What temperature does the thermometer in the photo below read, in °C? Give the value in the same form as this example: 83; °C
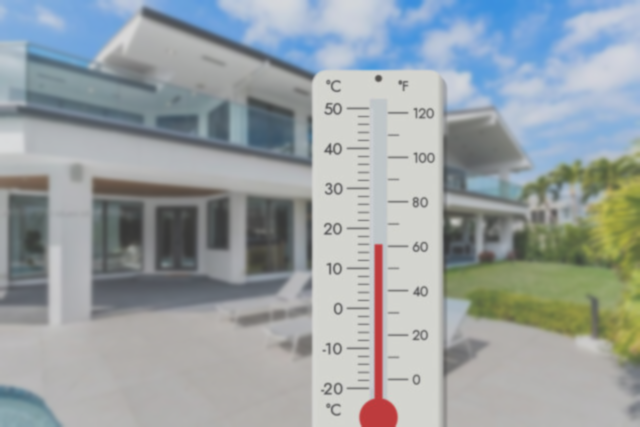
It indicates 16; °C
